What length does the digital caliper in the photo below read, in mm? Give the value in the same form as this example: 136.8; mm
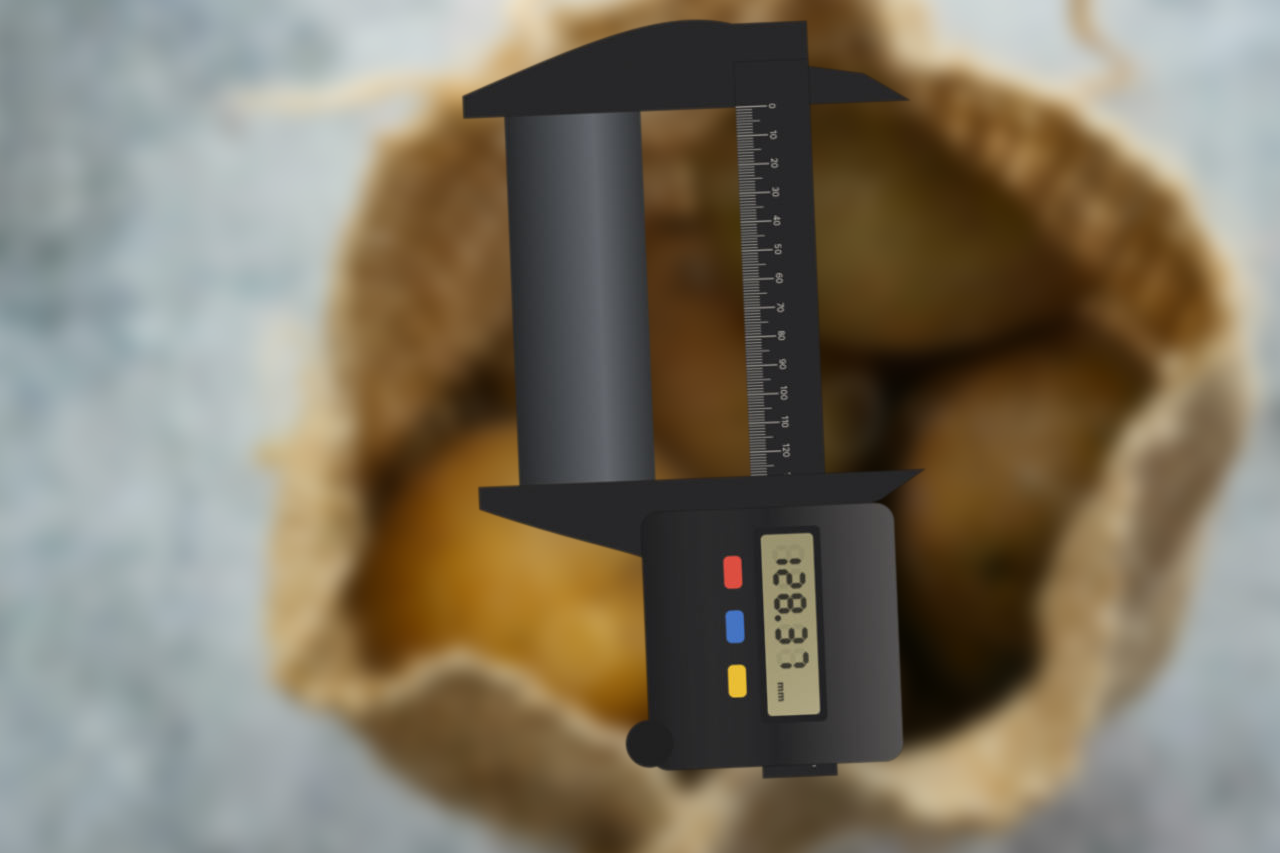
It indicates 128.37; mm
